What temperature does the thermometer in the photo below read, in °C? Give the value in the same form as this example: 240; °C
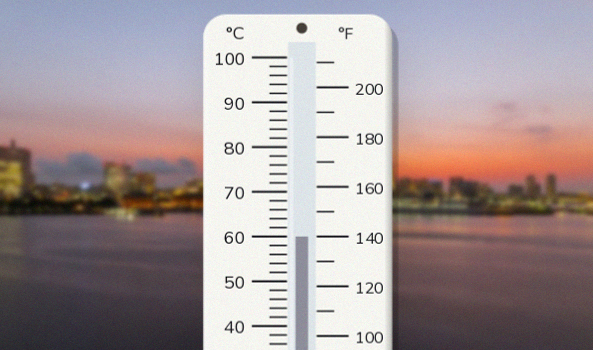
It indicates 60; °C
